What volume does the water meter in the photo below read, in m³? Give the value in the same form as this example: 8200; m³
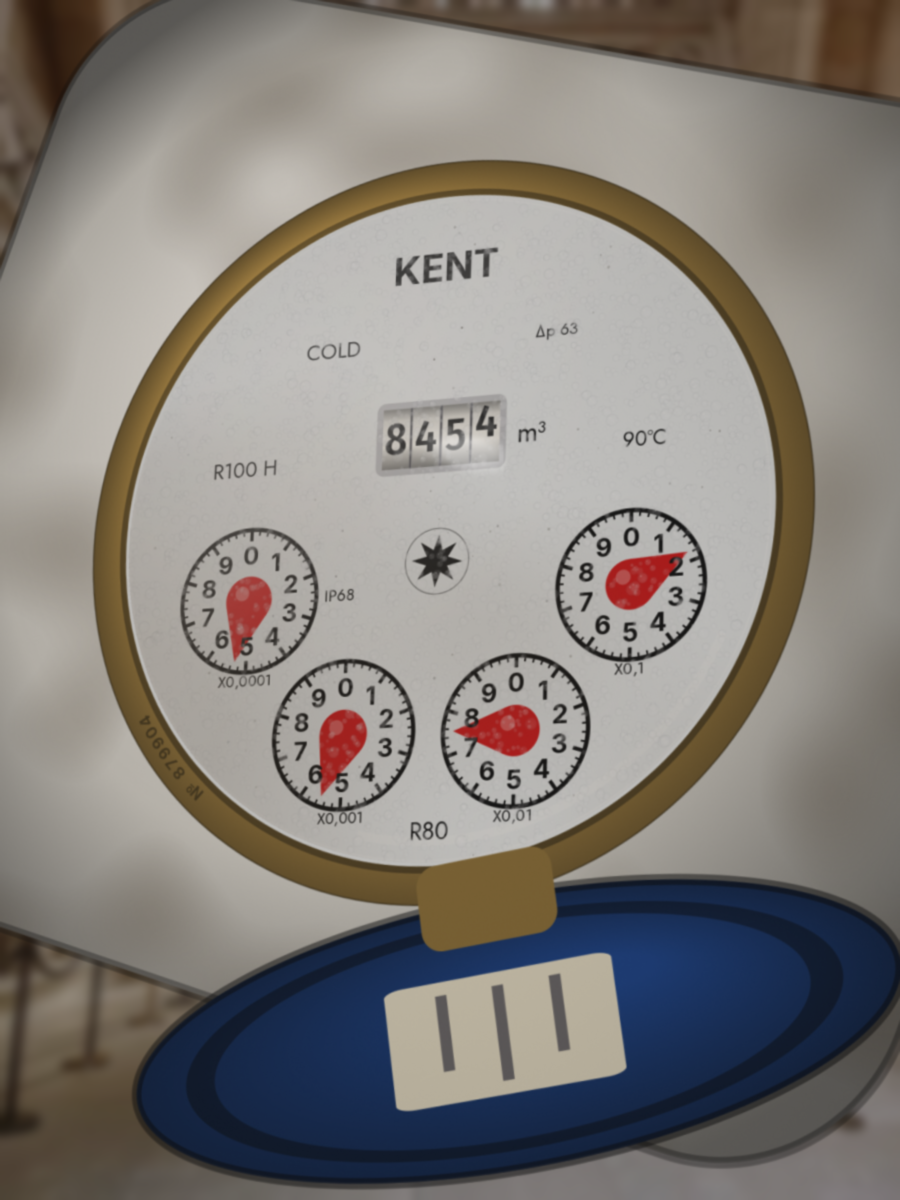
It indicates 8454.1755; m³
